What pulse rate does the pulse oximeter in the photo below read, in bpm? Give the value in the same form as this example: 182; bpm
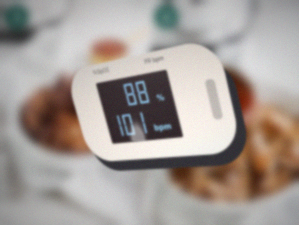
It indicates 101; bpm
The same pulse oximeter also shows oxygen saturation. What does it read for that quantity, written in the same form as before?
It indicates 88; %
